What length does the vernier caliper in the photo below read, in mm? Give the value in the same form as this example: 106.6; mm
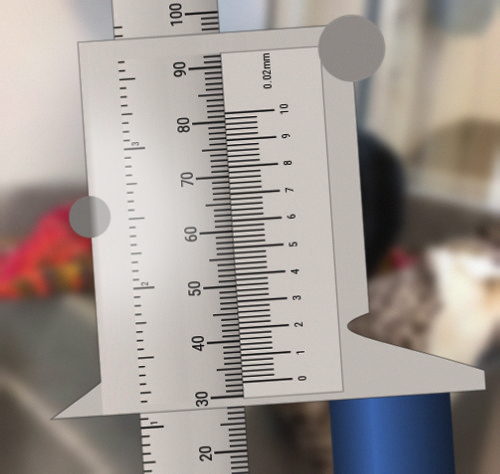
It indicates 32.5; mm
